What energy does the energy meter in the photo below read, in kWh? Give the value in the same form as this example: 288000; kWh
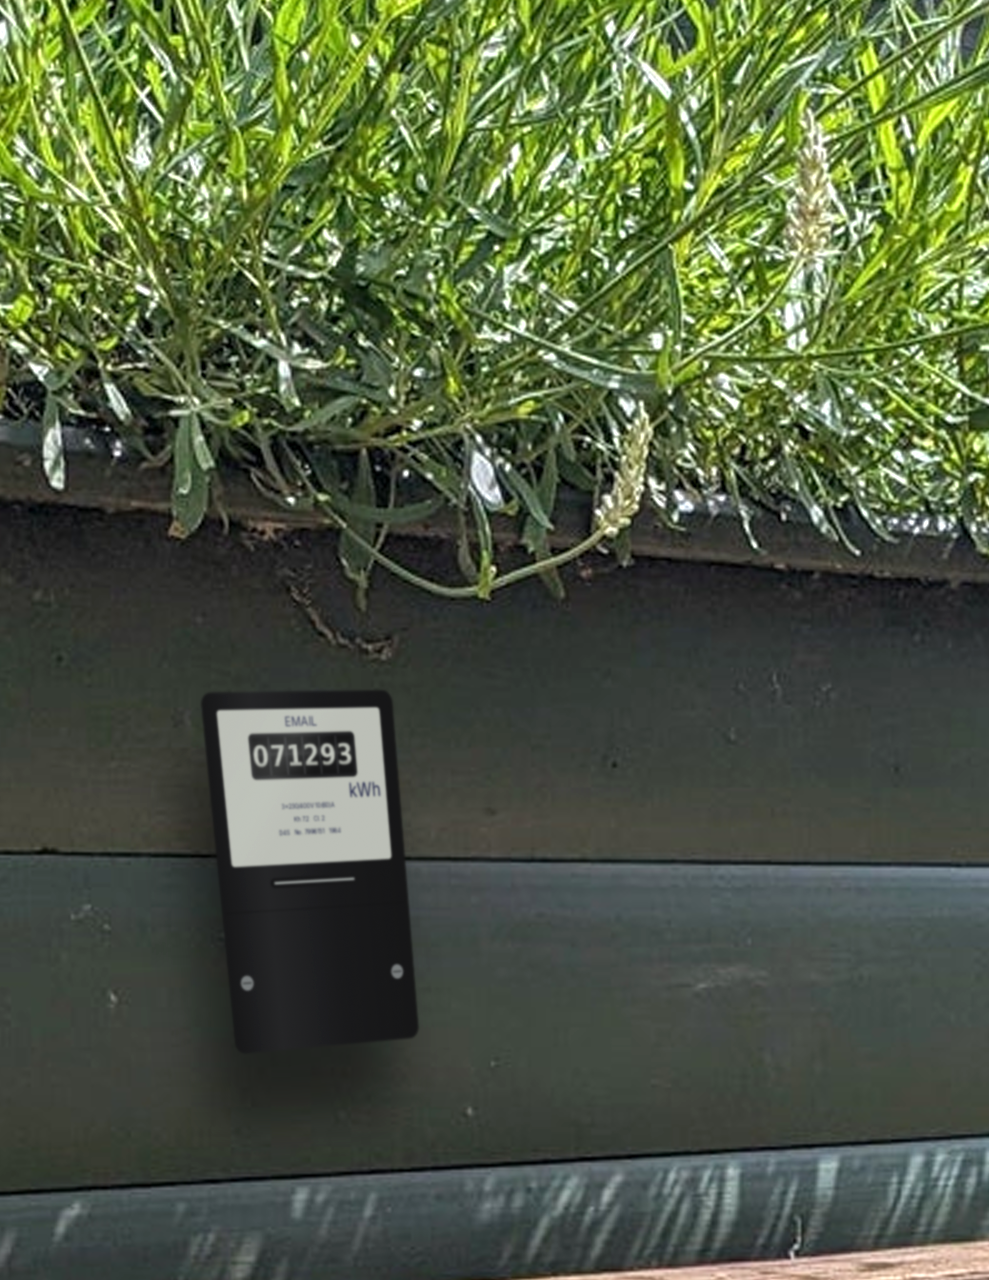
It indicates 71293; kWh
